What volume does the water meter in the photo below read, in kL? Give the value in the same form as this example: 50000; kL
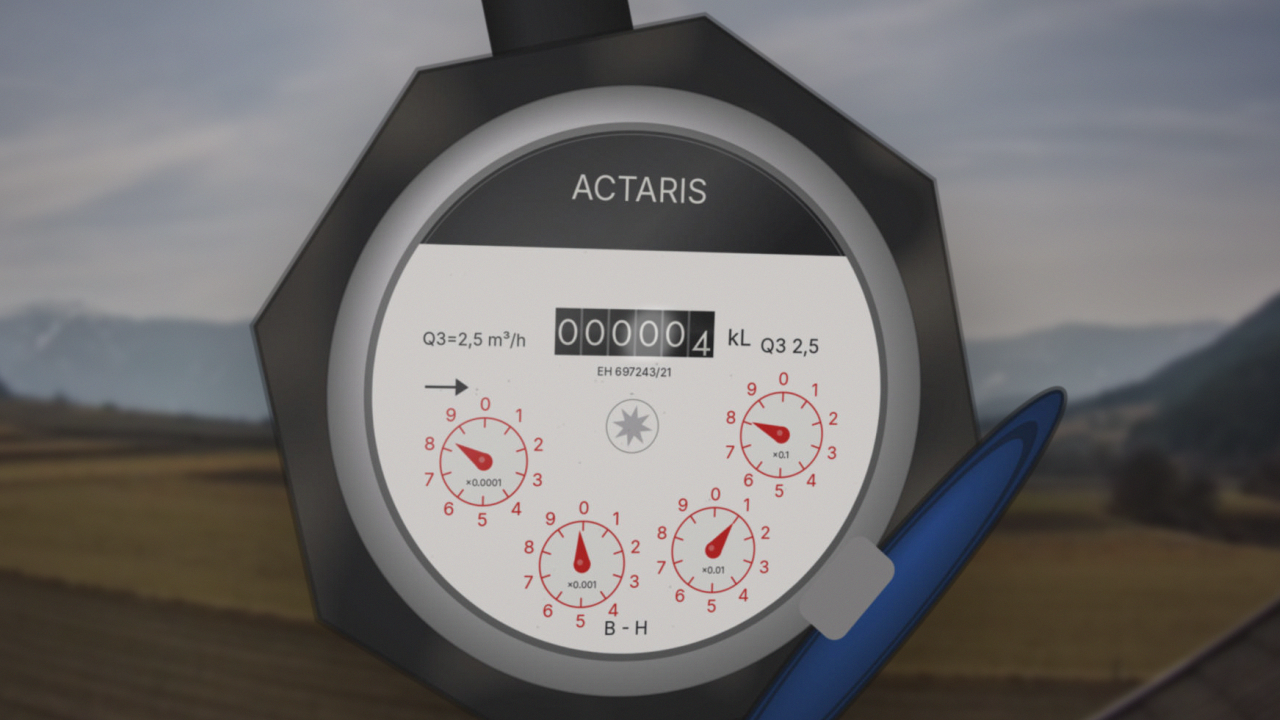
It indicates 3.8098; kL
